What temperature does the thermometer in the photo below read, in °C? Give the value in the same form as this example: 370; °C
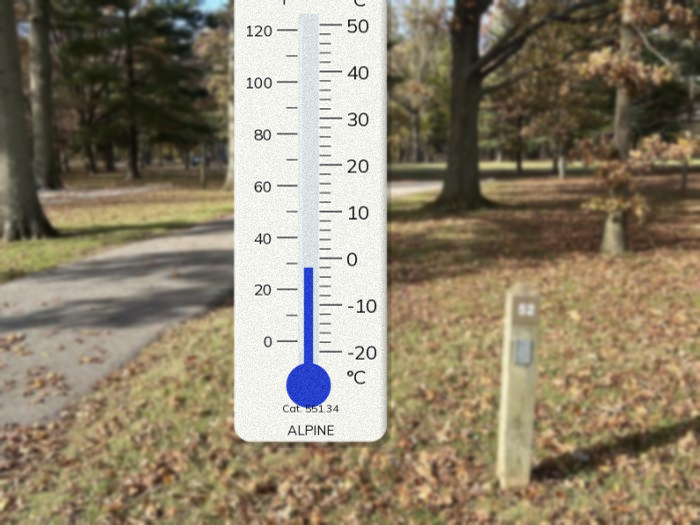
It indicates -2; °C
